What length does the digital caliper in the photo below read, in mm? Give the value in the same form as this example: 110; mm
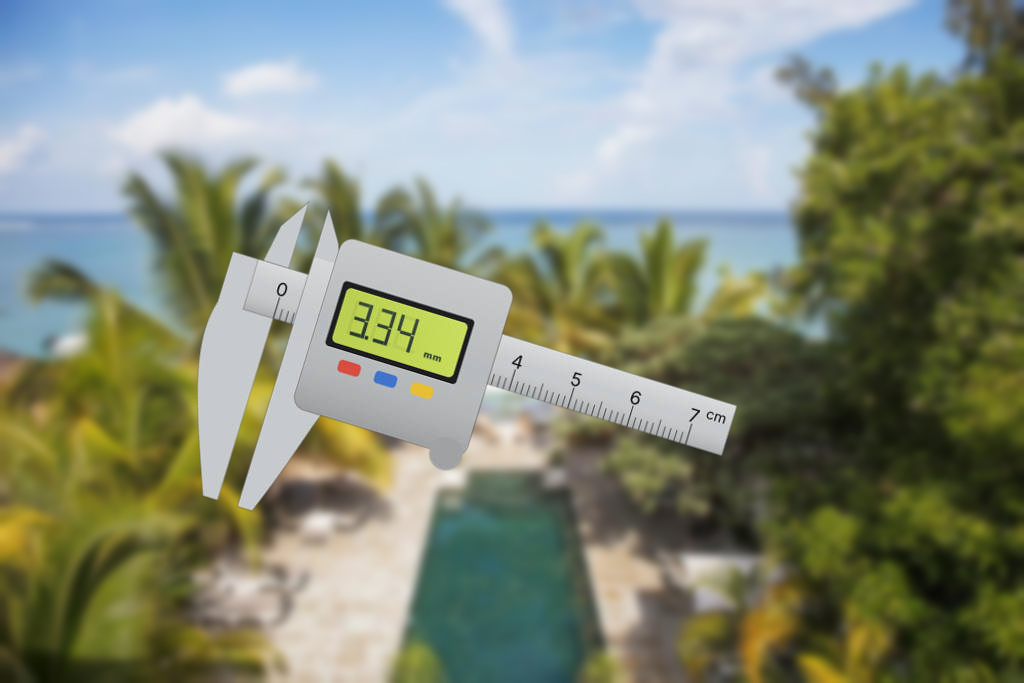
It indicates 3.34; mm
